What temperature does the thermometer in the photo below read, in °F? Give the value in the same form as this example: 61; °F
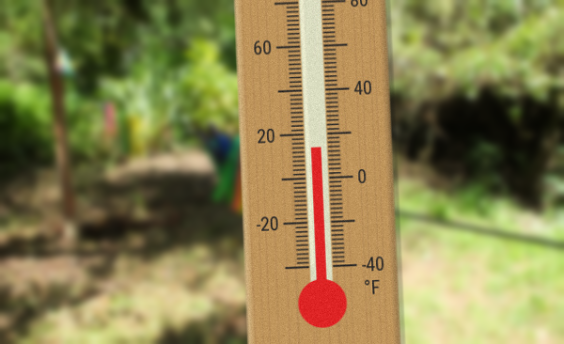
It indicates 14; °F
